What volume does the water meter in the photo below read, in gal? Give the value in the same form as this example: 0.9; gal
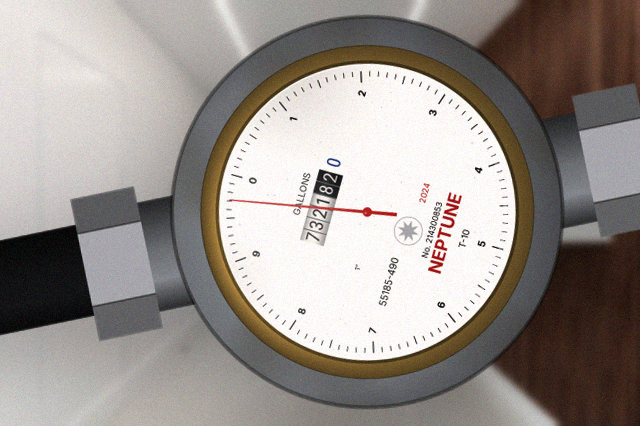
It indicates 7321819.7; gal
